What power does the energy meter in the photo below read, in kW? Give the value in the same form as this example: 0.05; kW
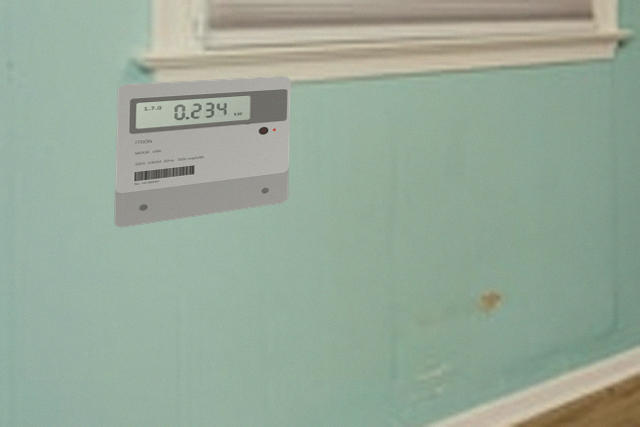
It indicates 0.234; kW
